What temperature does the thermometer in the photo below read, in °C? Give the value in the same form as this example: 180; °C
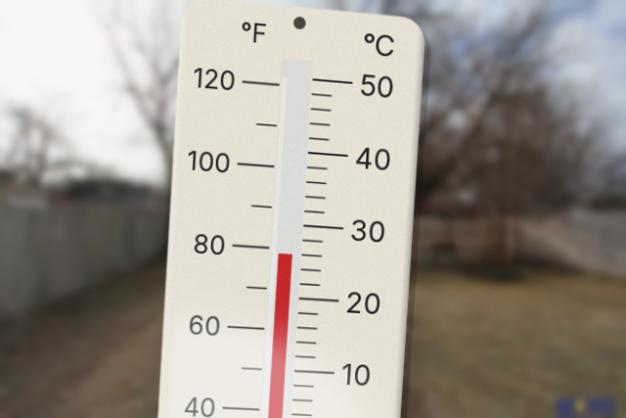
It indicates 26; °C
